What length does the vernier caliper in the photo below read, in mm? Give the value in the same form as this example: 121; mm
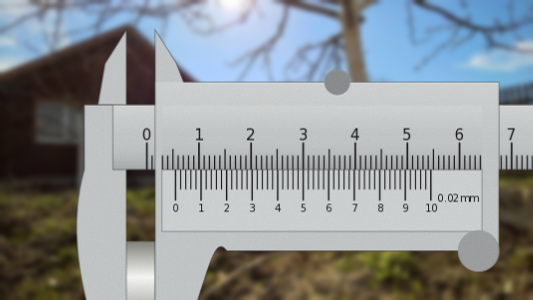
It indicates 5.5; mm
